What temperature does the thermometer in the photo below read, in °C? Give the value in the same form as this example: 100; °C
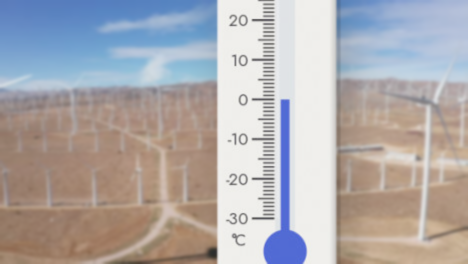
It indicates 0; °C
